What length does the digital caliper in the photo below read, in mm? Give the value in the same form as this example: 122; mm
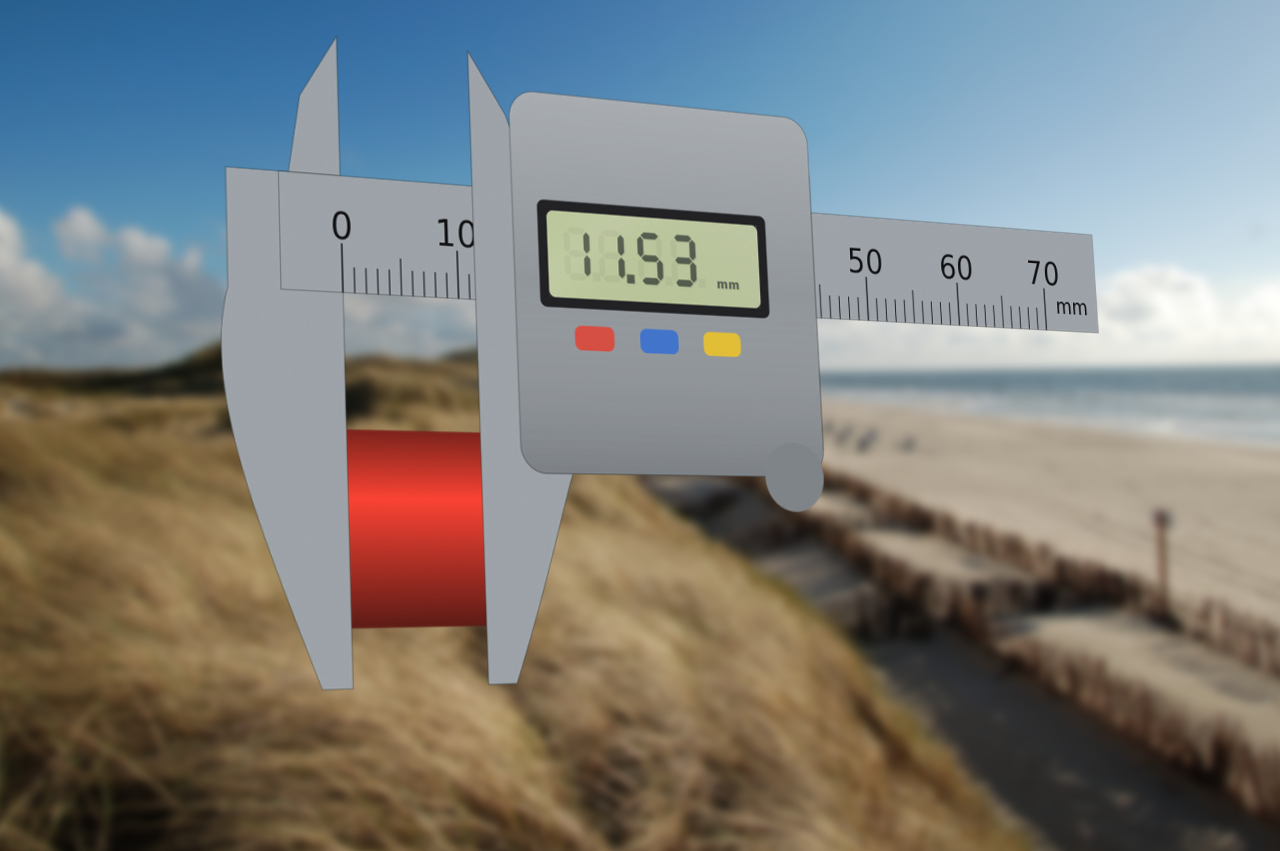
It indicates 11.53; mm
